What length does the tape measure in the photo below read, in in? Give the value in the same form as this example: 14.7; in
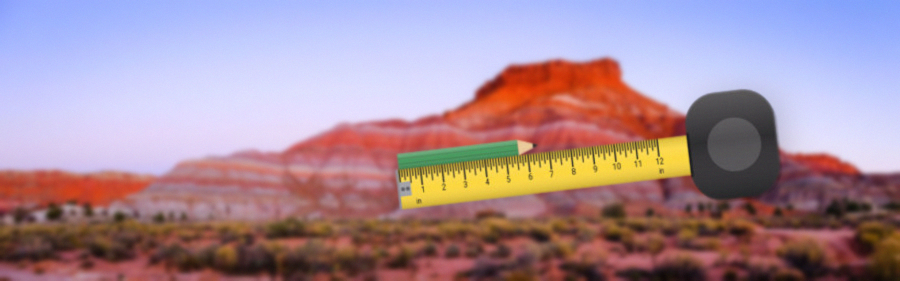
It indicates 6.5; in
